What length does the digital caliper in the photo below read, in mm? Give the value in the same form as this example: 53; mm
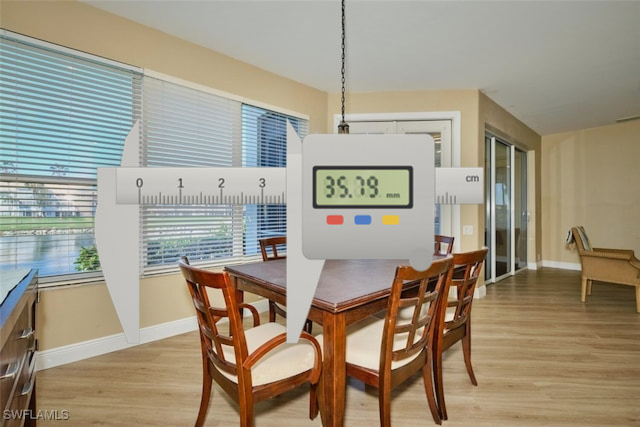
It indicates 35.79; mm
